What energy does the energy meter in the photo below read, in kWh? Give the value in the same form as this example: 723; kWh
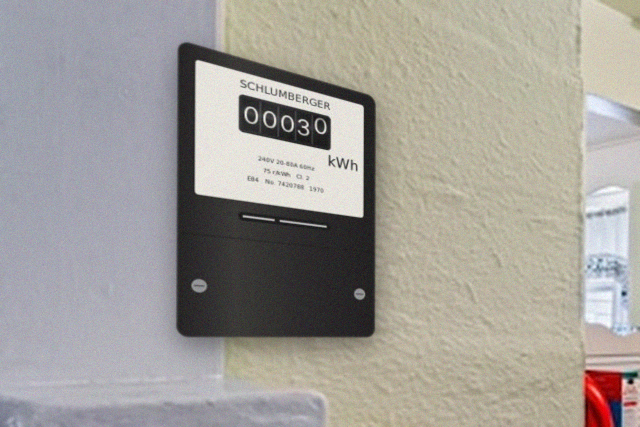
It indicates 30; kWh
